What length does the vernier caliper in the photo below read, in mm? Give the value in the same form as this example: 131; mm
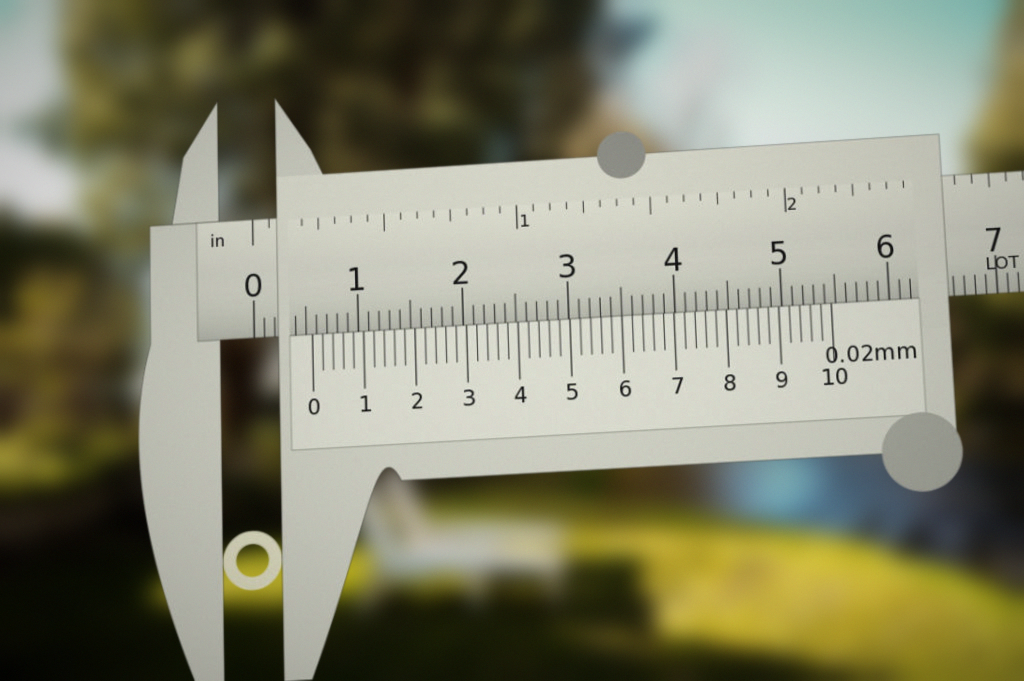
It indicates 5.6; mm
